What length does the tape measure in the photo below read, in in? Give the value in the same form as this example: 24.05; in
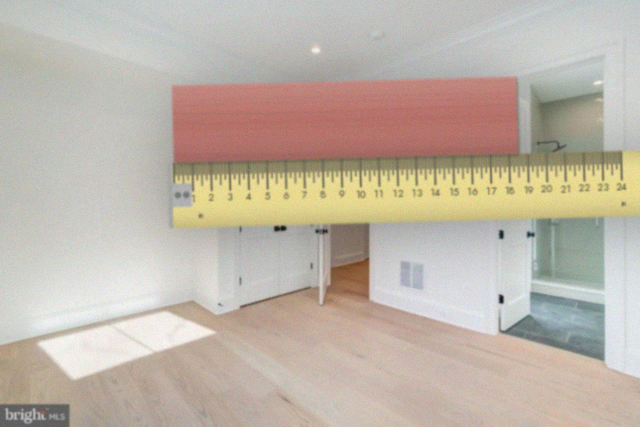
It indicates 18.5; in
